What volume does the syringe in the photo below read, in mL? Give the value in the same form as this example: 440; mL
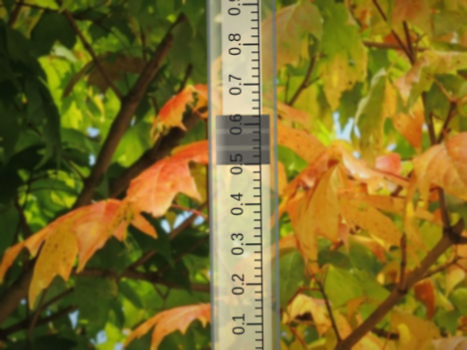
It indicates 0.5; mL
